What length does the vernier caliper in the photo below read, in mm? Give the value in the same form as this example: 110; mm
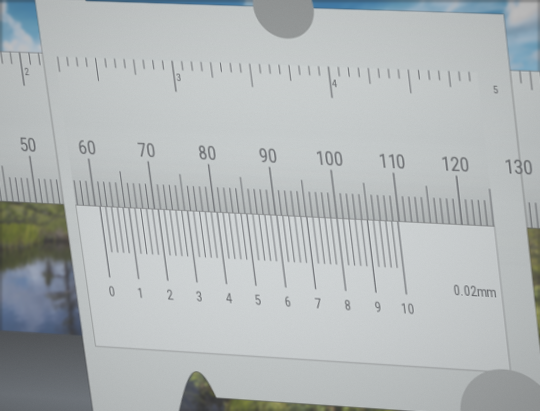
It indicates 60.8; mm
